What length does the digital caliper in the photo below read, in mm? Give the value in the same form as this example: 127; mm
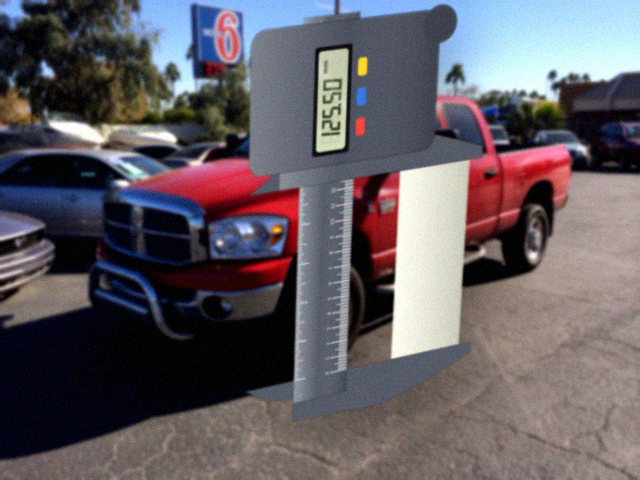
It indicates 125.50; mm
